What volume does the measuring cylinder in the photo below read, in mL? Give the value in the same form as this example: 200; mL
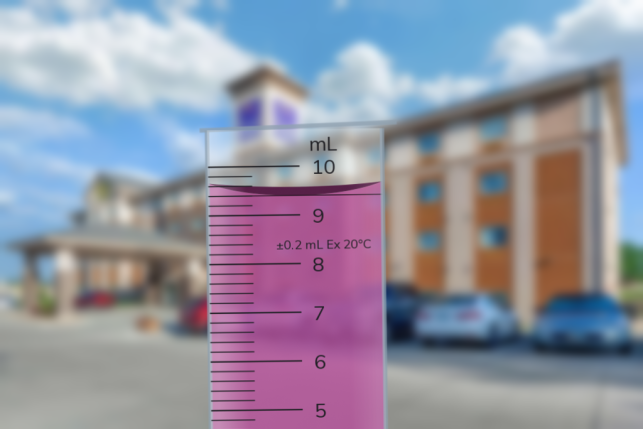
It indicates 9.4; mL
